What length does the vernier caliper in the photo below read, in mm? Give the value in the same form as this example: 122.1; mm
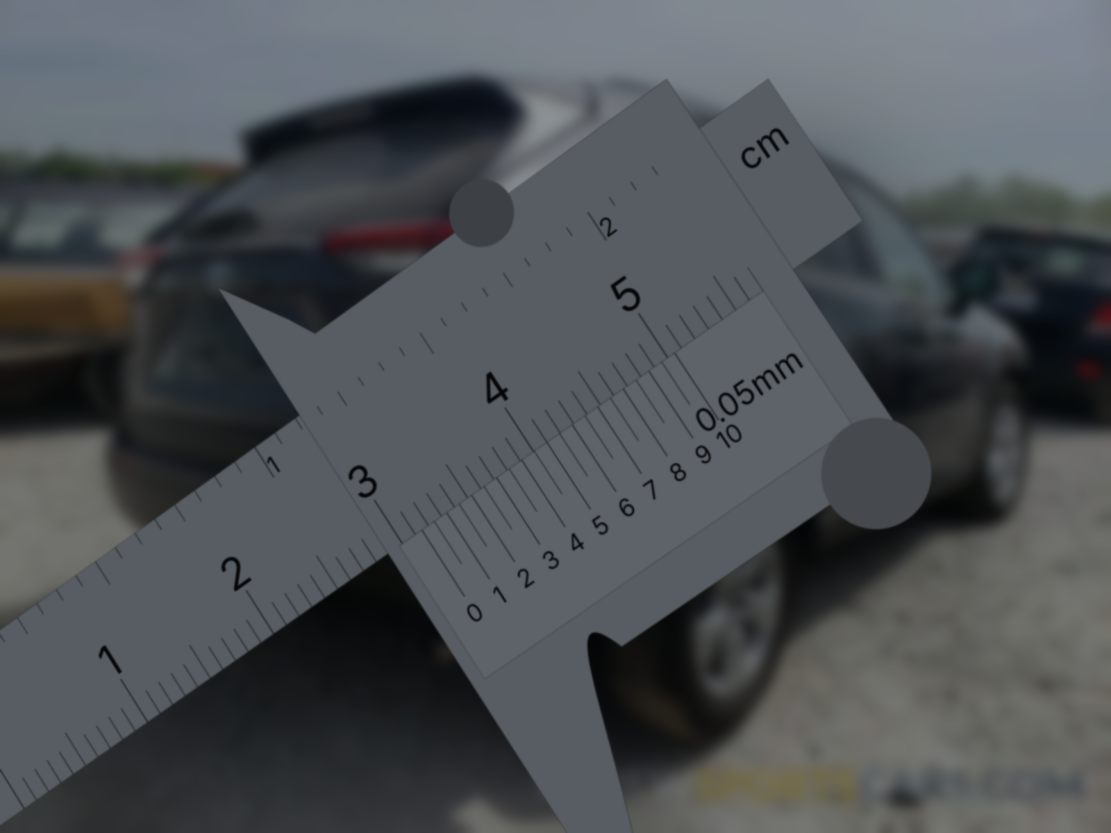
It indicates 31.5; mm
